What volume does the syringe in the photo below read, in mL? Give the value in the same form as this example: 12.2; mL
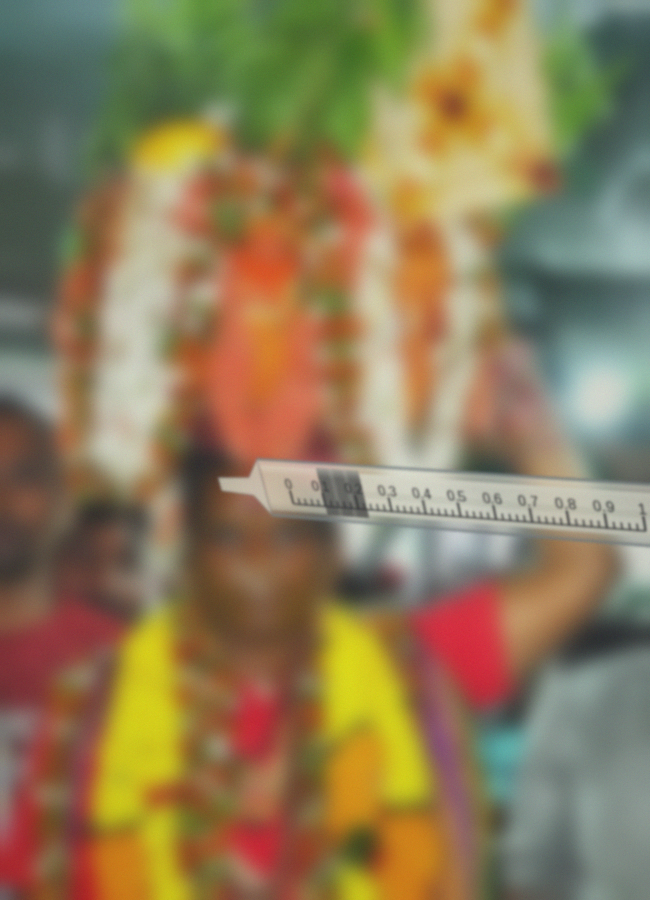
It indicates 0.1; mL
